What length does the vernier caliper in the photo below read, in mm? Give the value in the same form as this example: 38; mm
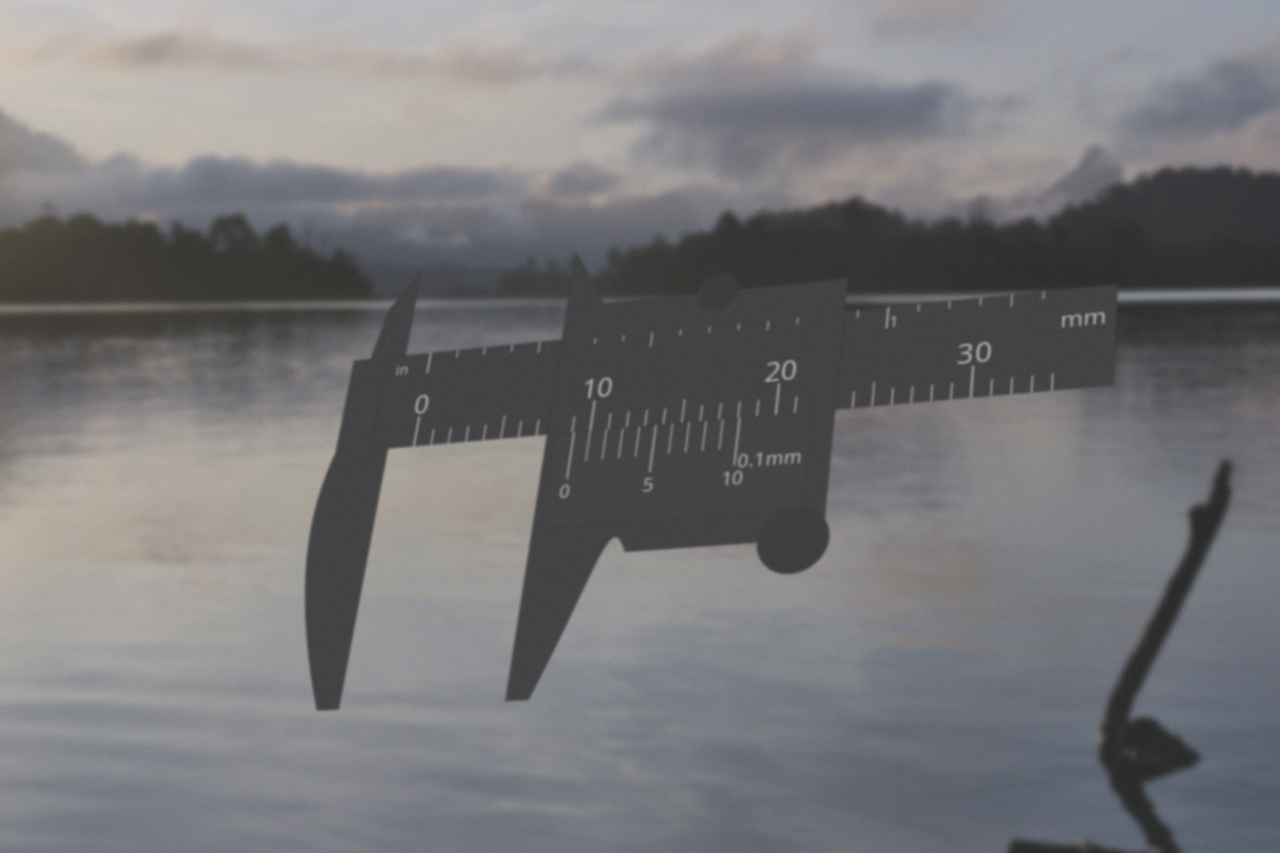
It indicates 9.1; mm
